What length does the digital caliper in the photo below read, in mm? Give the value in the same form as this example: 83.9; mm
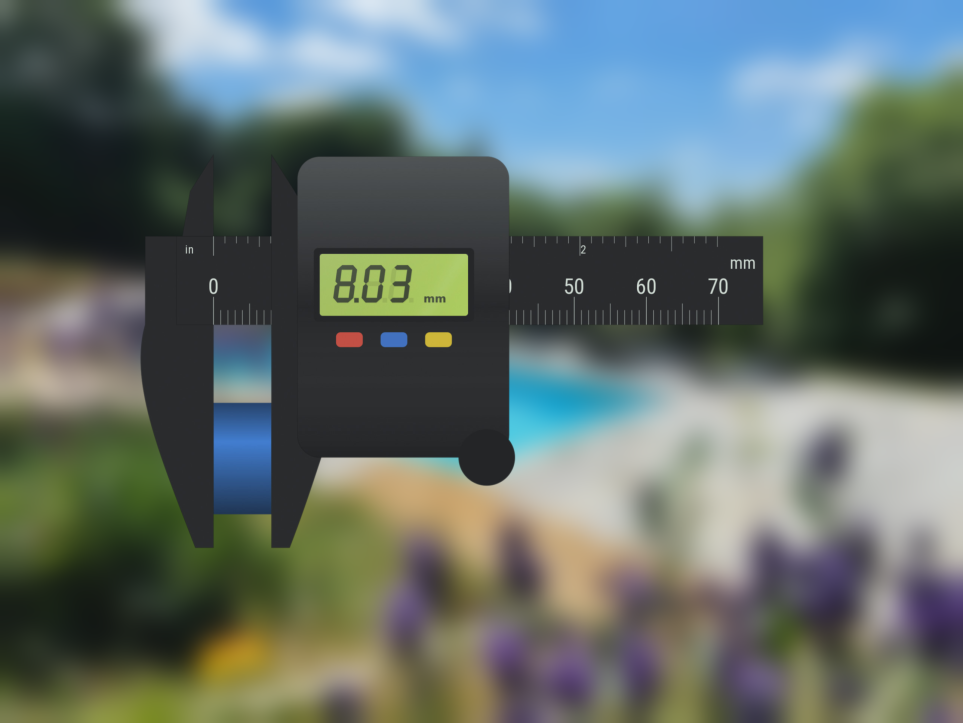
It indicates 8.03; mm
